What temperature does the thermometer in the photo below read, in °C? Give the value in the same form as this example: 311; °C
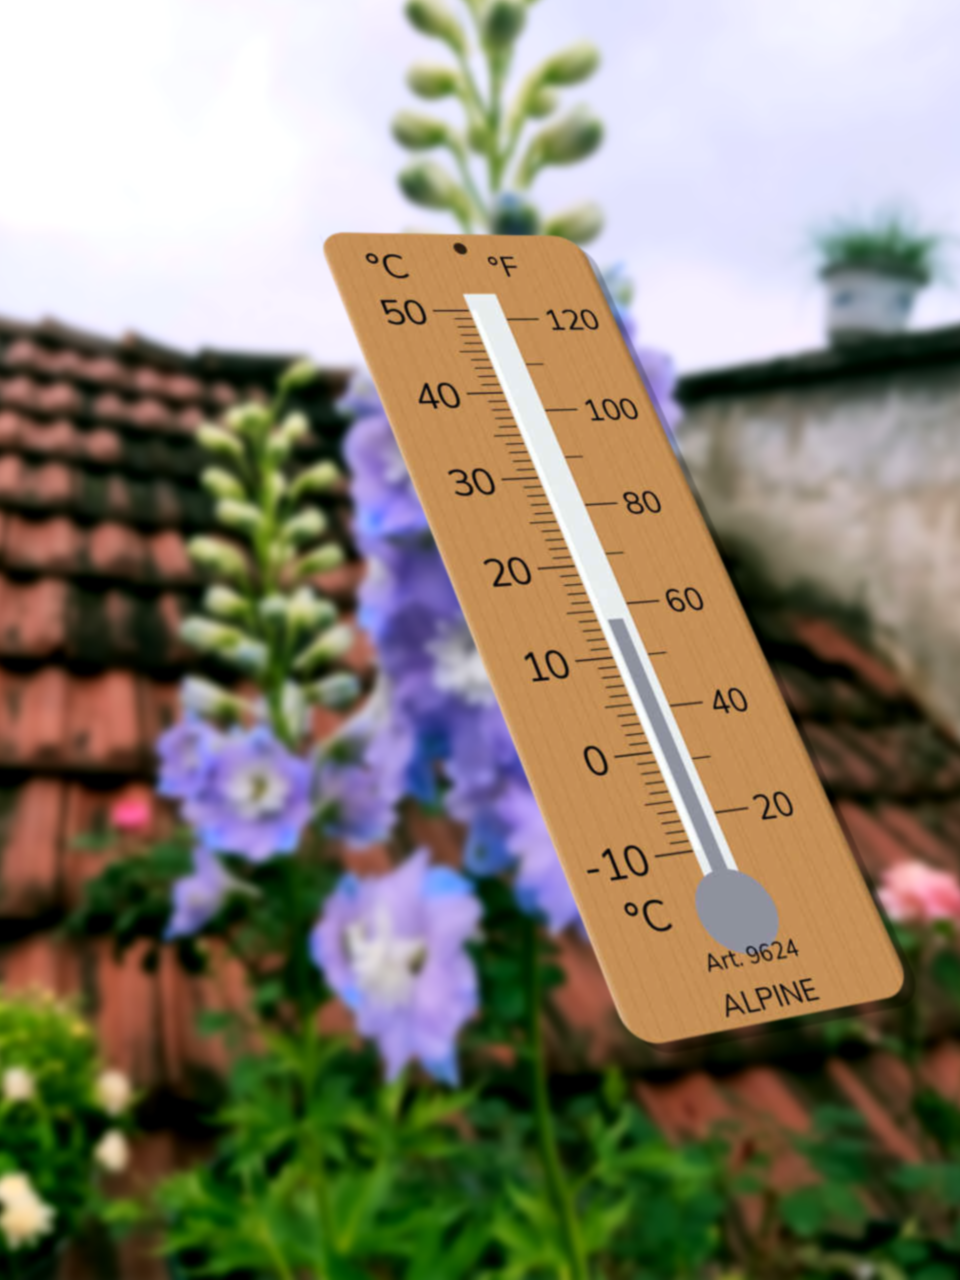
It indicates 14; °C
